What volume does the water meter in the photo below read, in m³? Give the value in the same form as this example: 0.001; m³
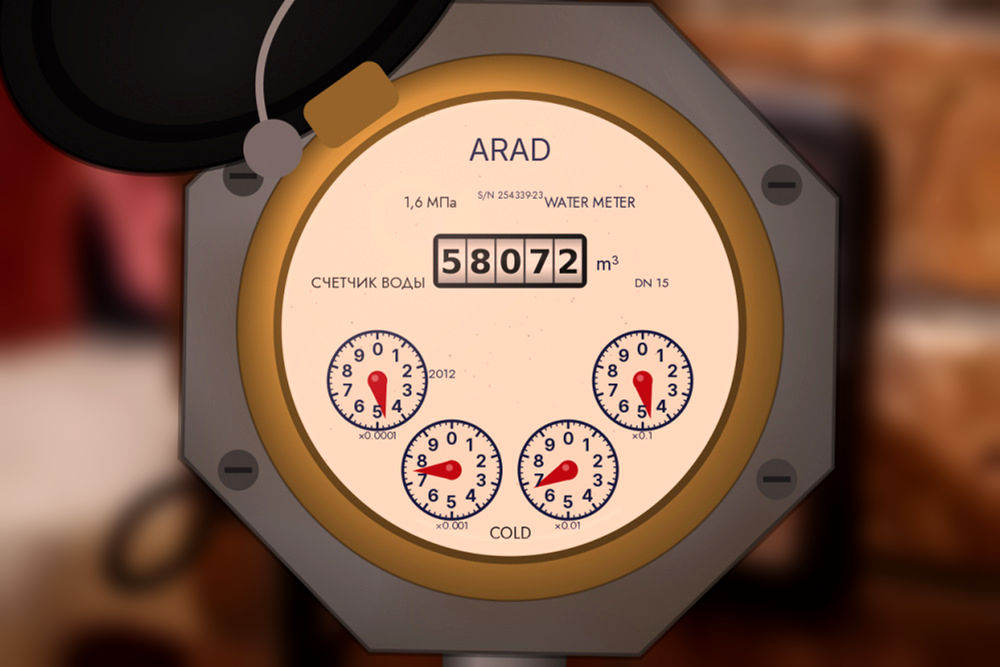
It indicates 58072.4674; m³
